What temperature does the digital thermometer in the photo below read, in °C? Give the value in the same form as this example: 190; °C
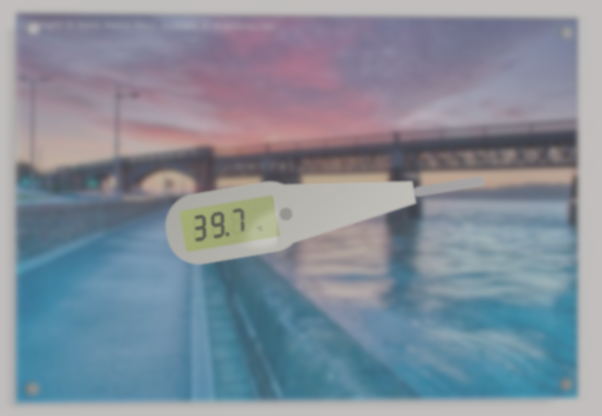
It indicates 39.7; °C
